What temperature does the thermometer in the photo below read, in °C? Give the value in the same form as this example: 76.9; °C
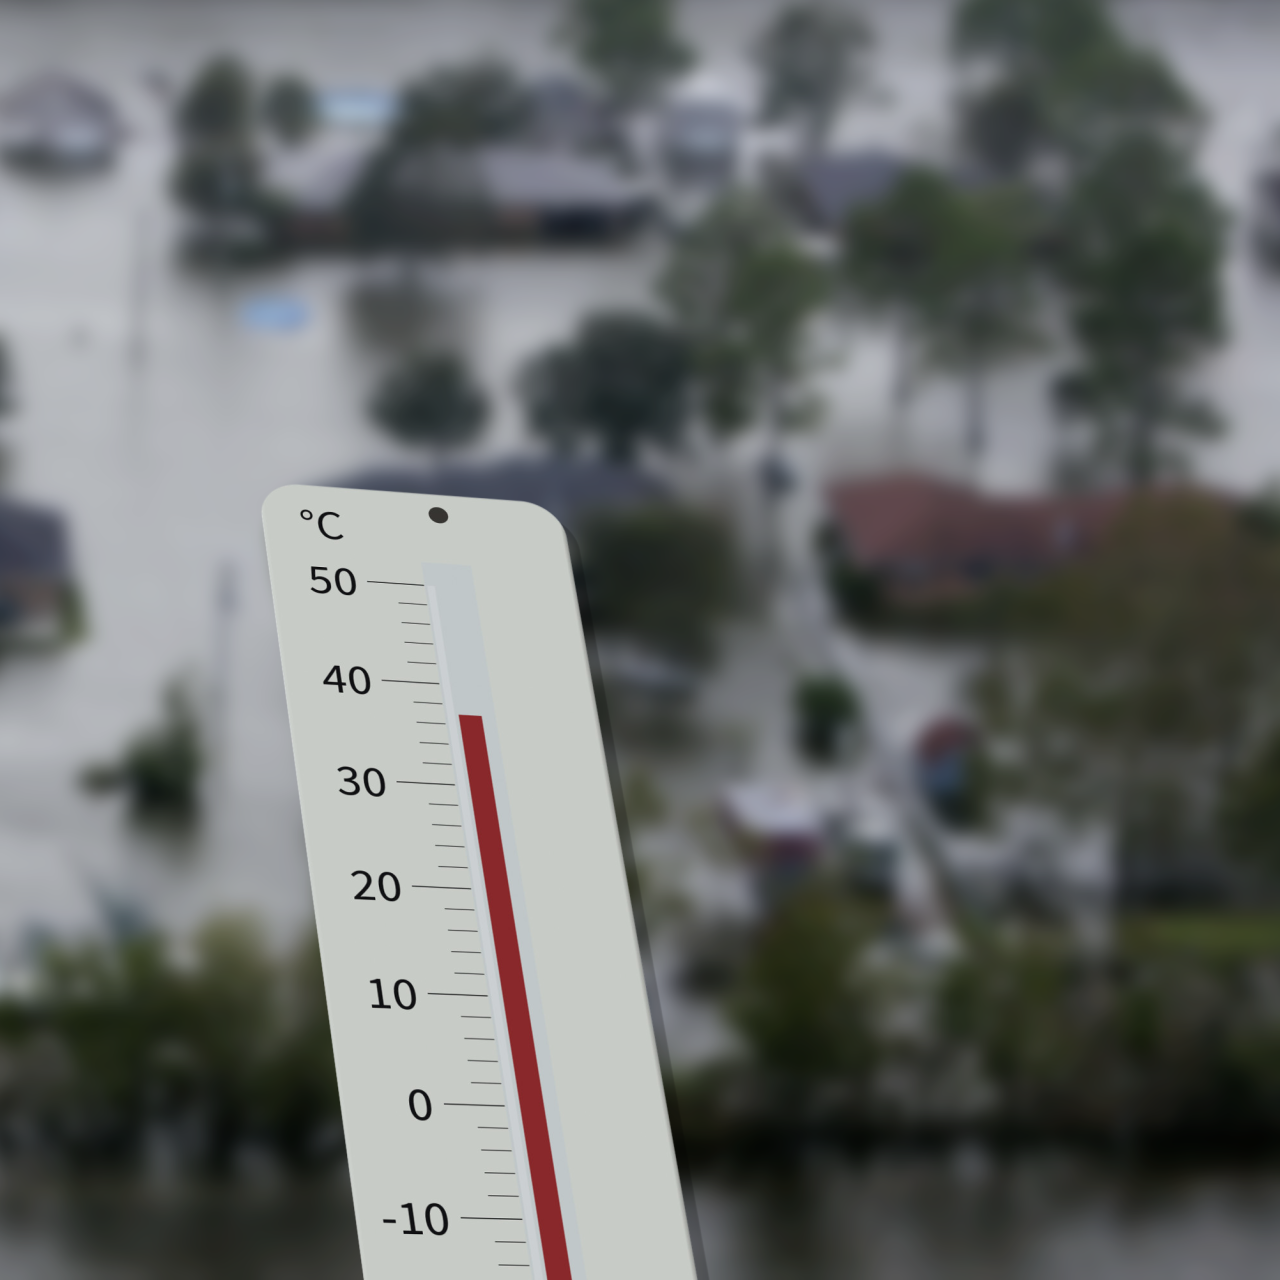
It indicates 37; °C
